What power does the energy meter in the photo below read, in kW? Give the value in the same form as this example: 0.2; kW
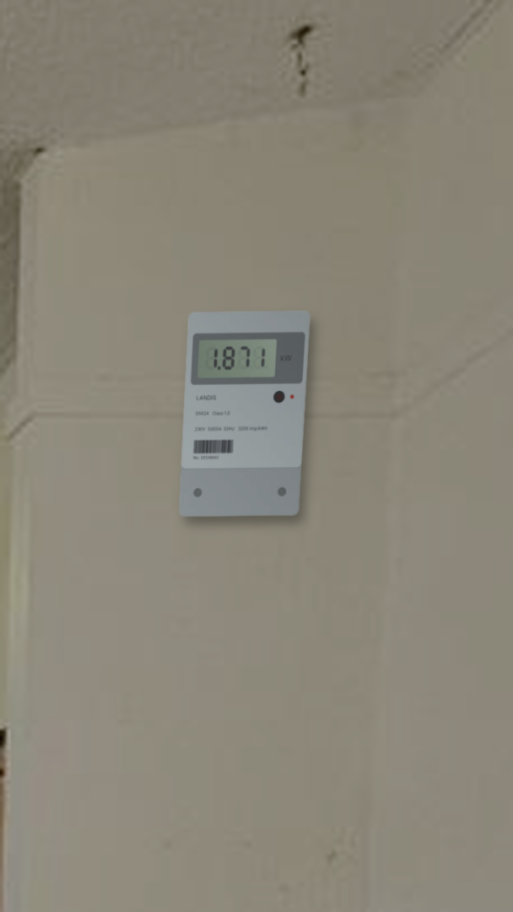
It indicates 1.871; kW
